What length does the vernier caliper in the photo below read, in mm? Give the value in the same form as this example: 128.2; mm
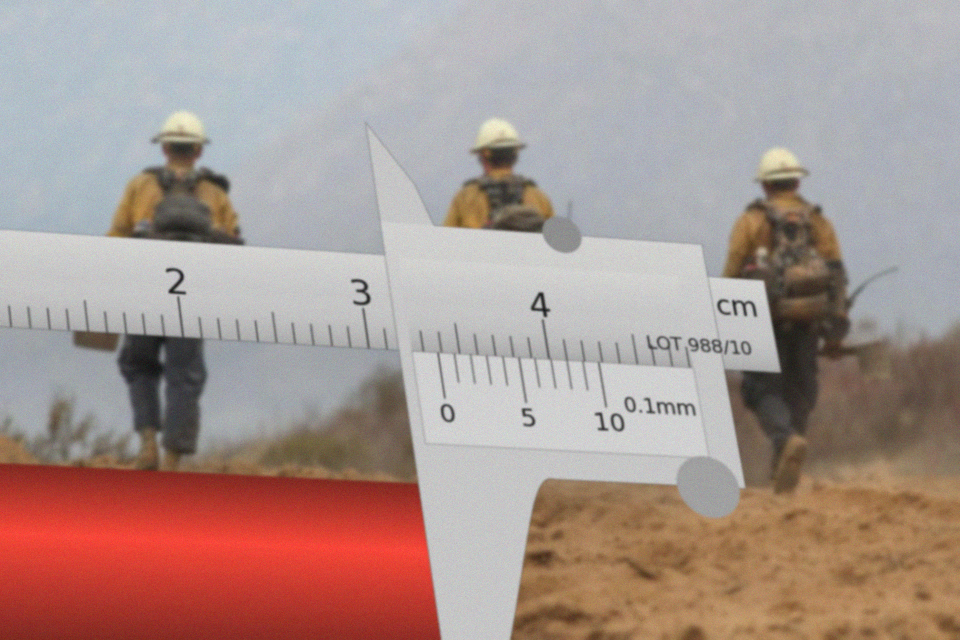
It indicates 33.8; mm
